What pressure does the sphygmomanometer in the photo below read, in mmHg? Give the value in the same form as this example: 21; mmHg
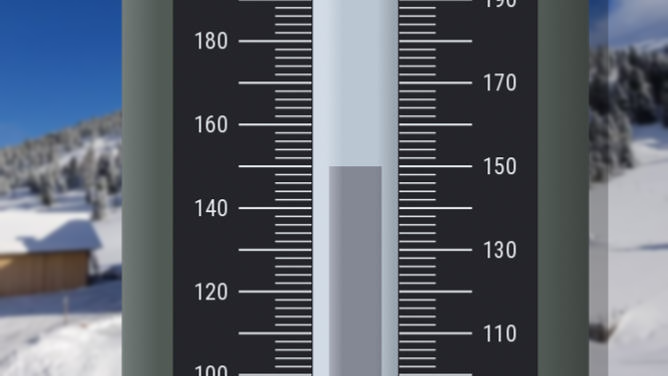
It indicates 150; mmHg
